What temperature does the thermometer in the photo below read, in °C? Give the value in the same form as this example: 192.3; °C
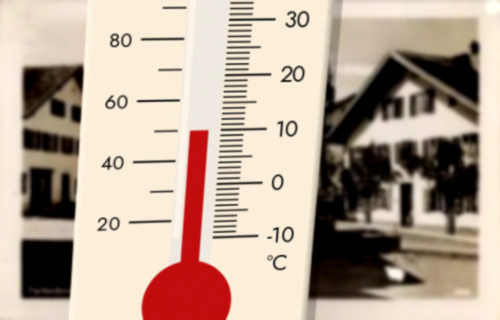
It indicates 10; °C
